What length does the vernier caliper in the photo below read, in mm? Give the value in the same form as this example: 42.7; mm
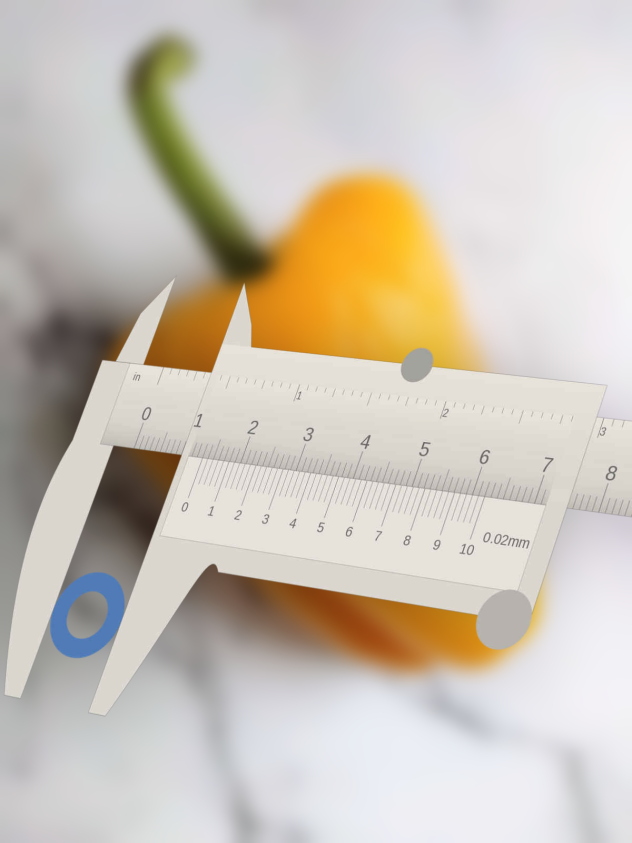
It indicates 13.0; mm
